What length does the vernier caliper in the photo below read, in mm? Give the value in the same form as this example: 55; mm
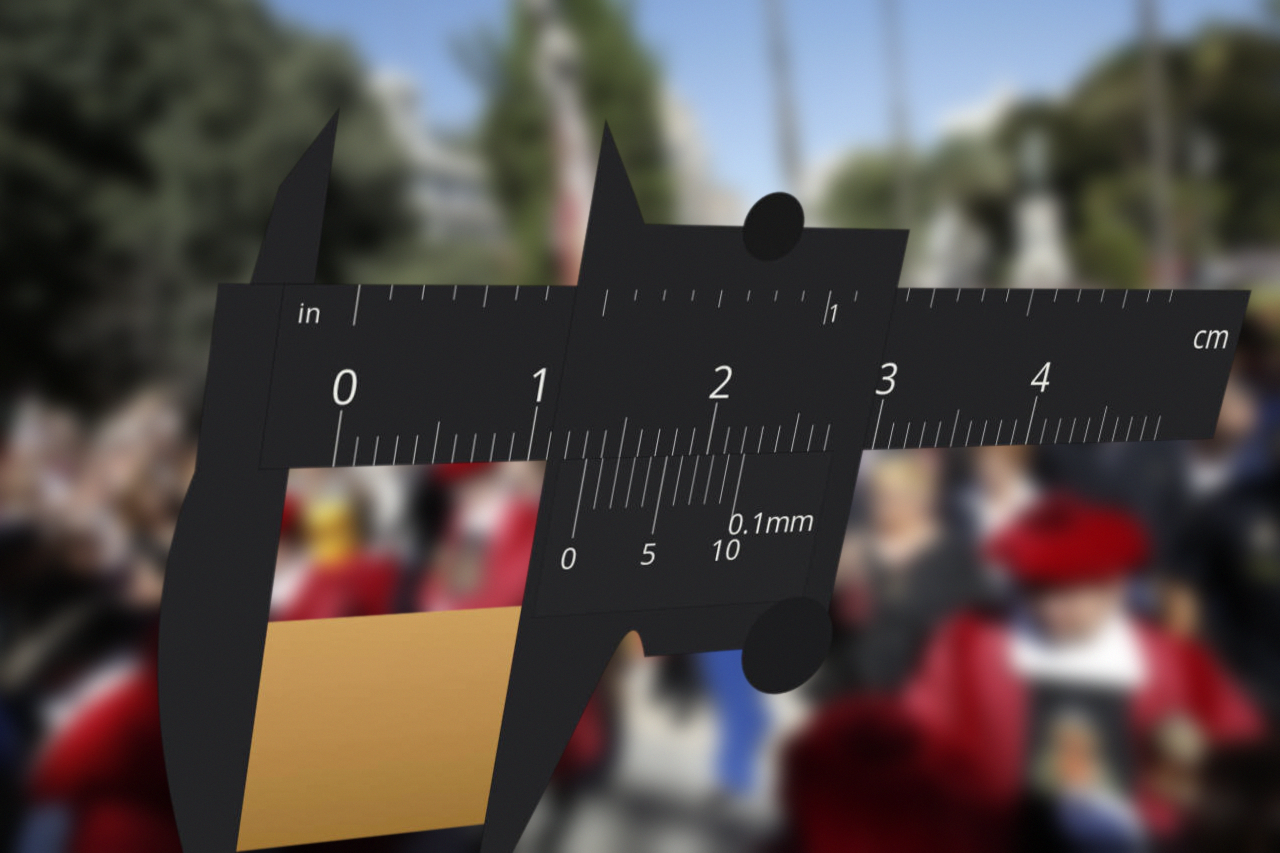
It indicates 13.2; mm
